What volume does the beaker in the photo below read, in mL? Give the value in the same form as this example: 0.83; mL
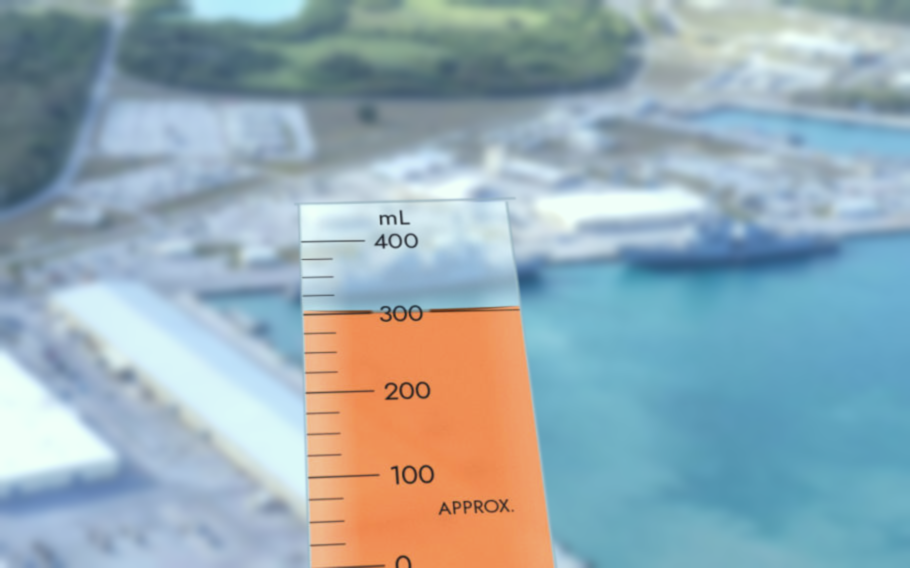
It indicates 300; mL
